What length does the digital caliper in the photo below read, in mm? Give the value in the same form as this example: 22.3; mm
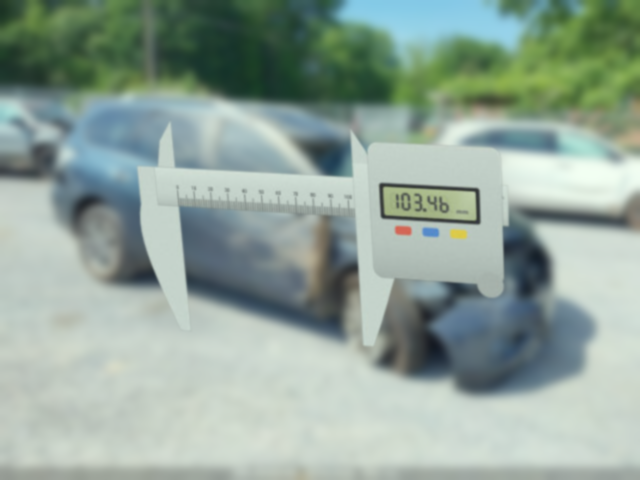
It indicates 103.46; mm
